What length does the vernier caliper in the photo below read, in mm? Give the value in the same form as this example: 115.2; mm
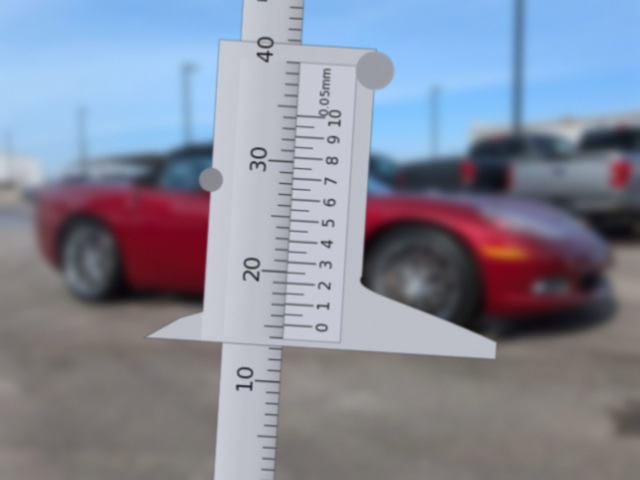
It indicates 15.2; mm
